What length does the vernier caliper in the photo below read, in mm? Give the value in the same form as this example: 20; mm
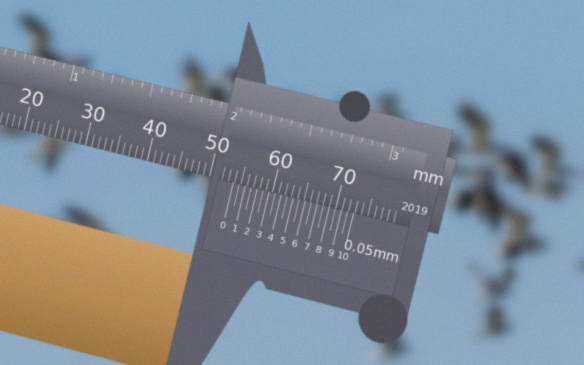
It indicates 53.8; mm
